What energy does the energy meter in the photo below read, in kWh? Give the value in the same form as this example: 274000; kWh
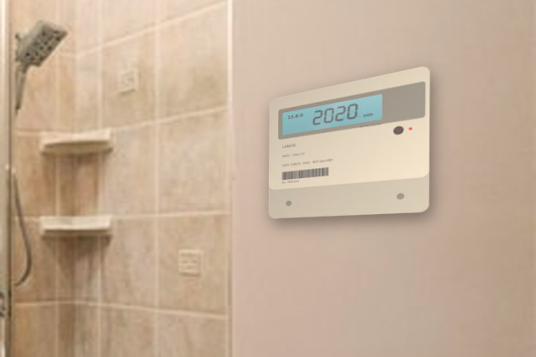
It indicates 2020; kWh
